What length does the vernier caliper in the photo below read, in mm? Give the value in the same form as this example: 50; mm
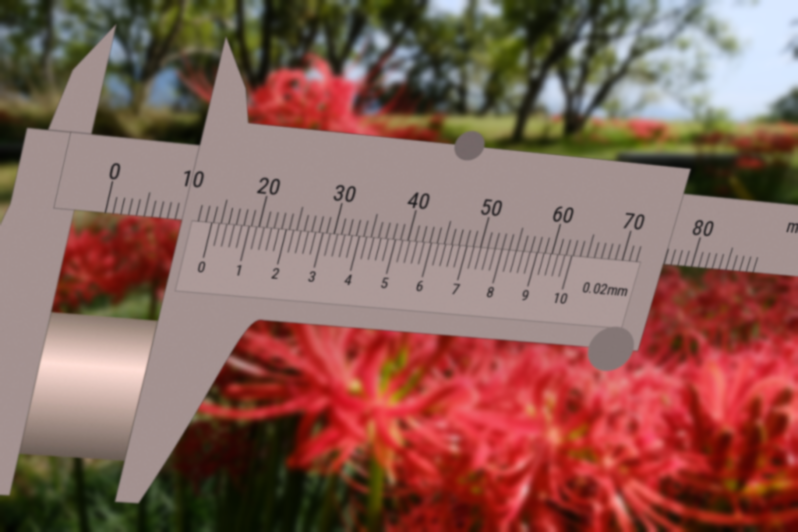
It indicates 13.8; mm
